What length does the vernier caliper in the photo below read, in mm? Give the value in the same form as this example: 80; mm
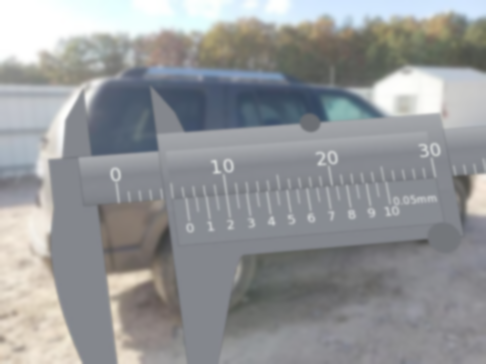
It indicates 6.2; mm
